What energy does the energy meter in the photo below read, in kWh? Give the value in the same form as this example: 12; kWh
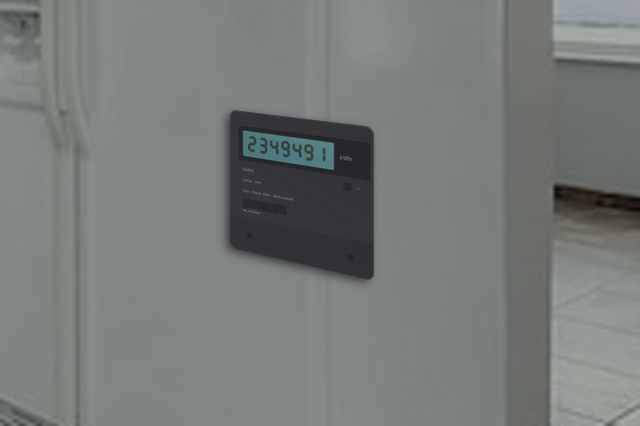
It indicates 2349491; kWh
